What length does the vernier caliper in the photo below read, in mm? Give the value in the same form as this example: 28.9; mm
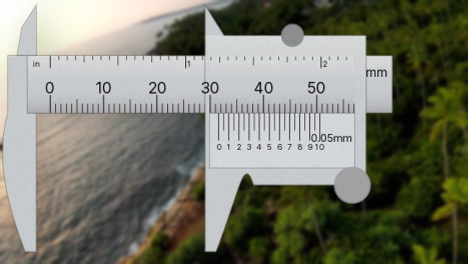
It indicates 31.6; mm
